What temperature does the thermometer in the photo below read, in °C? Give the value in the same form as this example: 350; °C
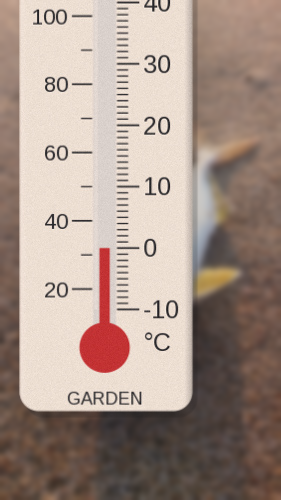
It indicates 0; °C
